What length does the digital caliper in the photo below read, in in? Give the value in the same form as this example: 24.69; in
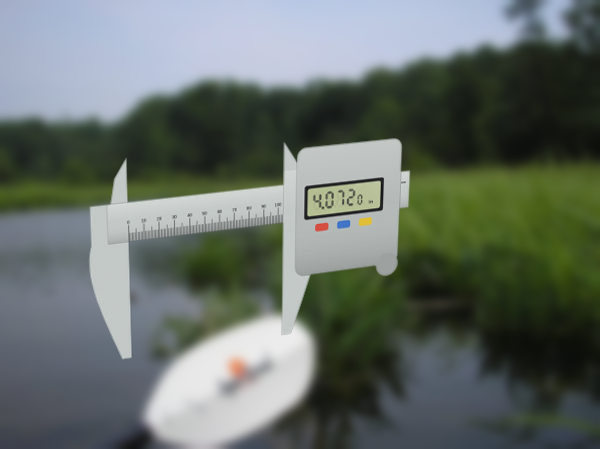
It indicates 4.0720; in
